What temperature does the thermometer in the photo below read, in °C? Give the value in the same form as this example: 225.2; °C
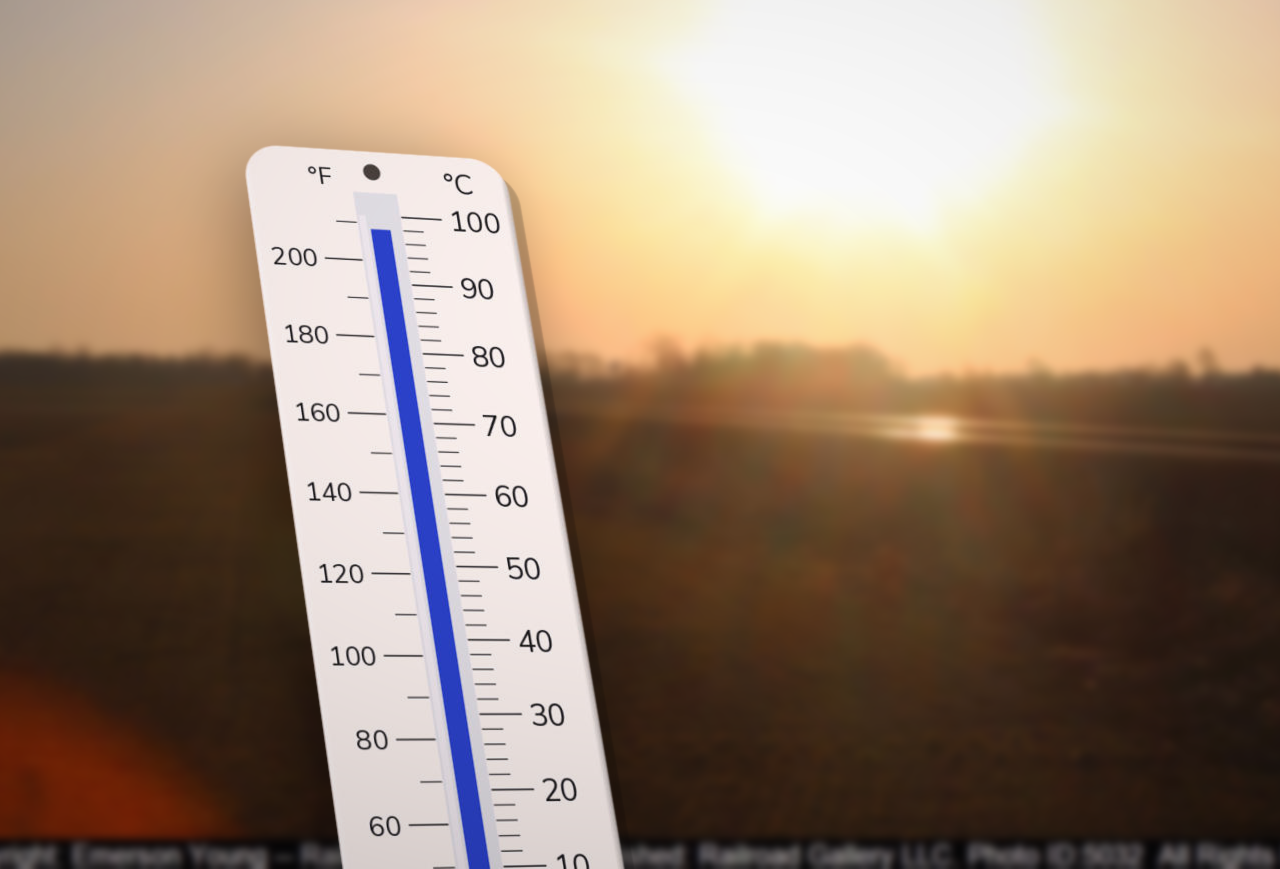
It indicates 98; °C
